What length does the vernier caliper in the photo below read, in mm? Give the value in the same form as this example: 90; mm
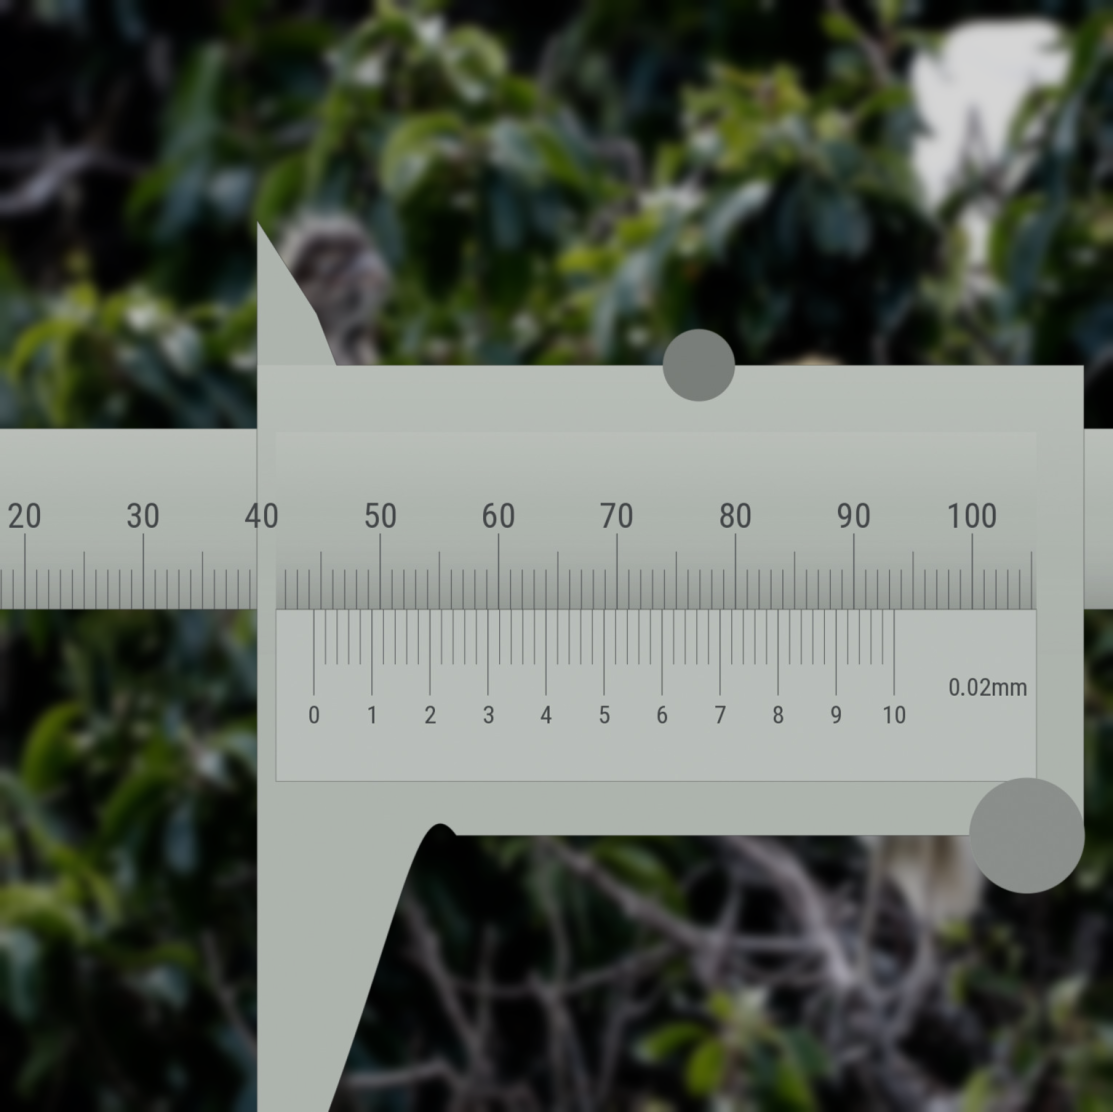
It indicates 44.4; mm
